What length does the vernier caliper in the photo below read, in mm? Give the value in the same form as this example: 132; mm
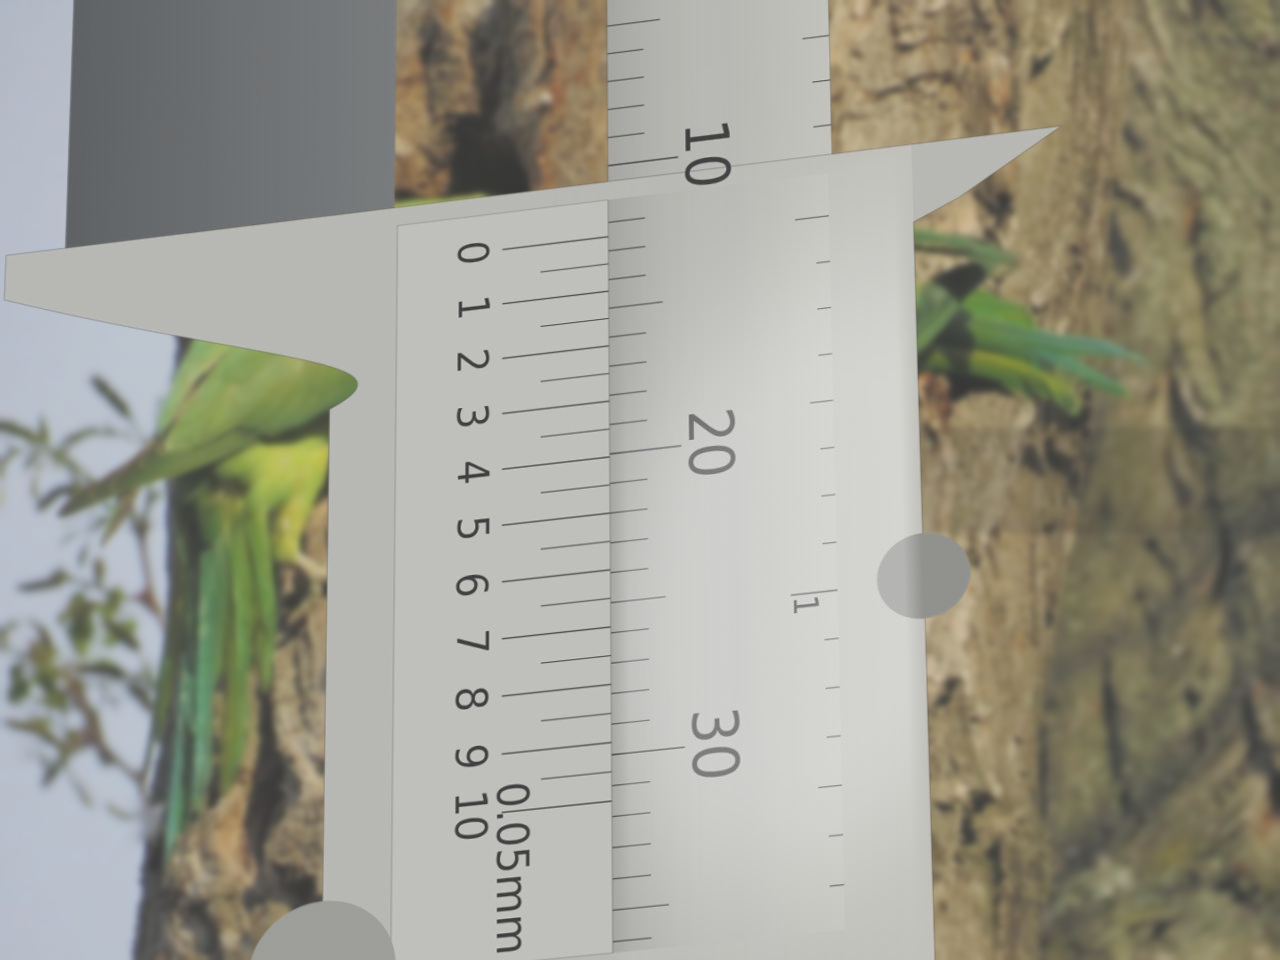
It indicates 12.50; mm
